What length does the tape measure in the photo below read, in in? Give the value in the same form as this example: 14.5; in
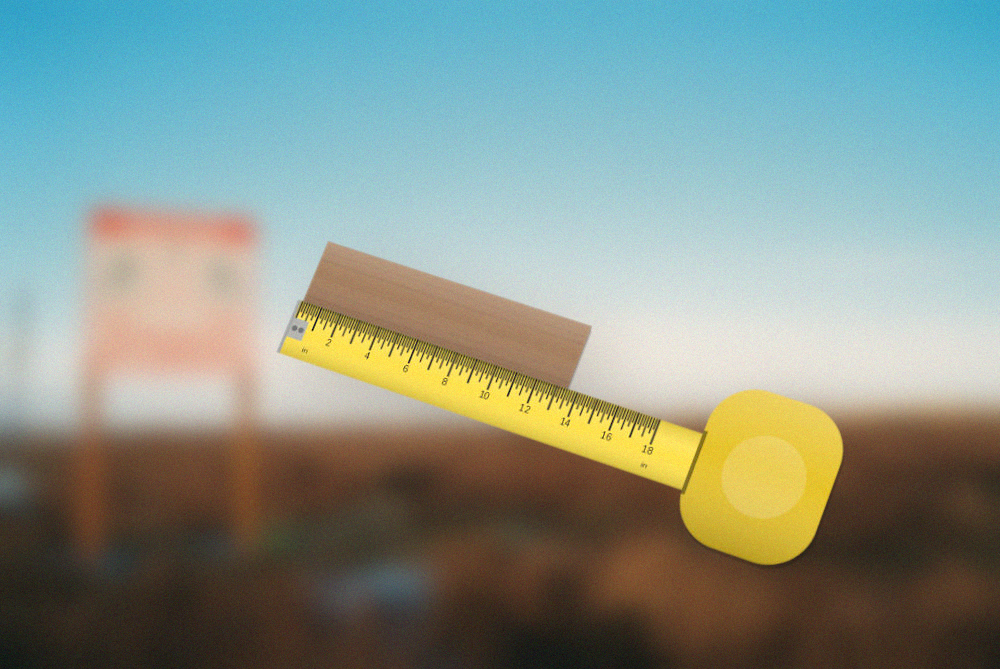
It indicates 13.5; in
